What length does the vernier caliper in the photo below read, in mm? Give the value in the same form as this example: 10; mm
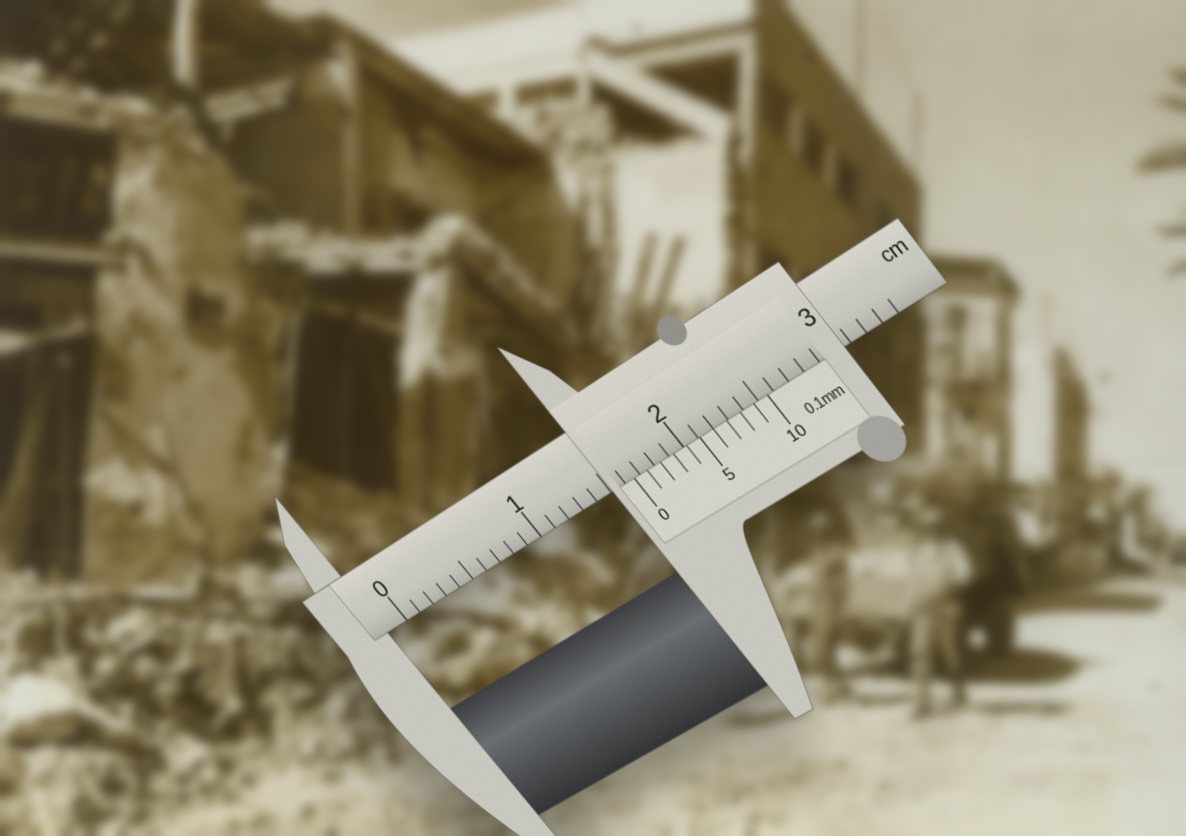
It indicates 16.6; mm
